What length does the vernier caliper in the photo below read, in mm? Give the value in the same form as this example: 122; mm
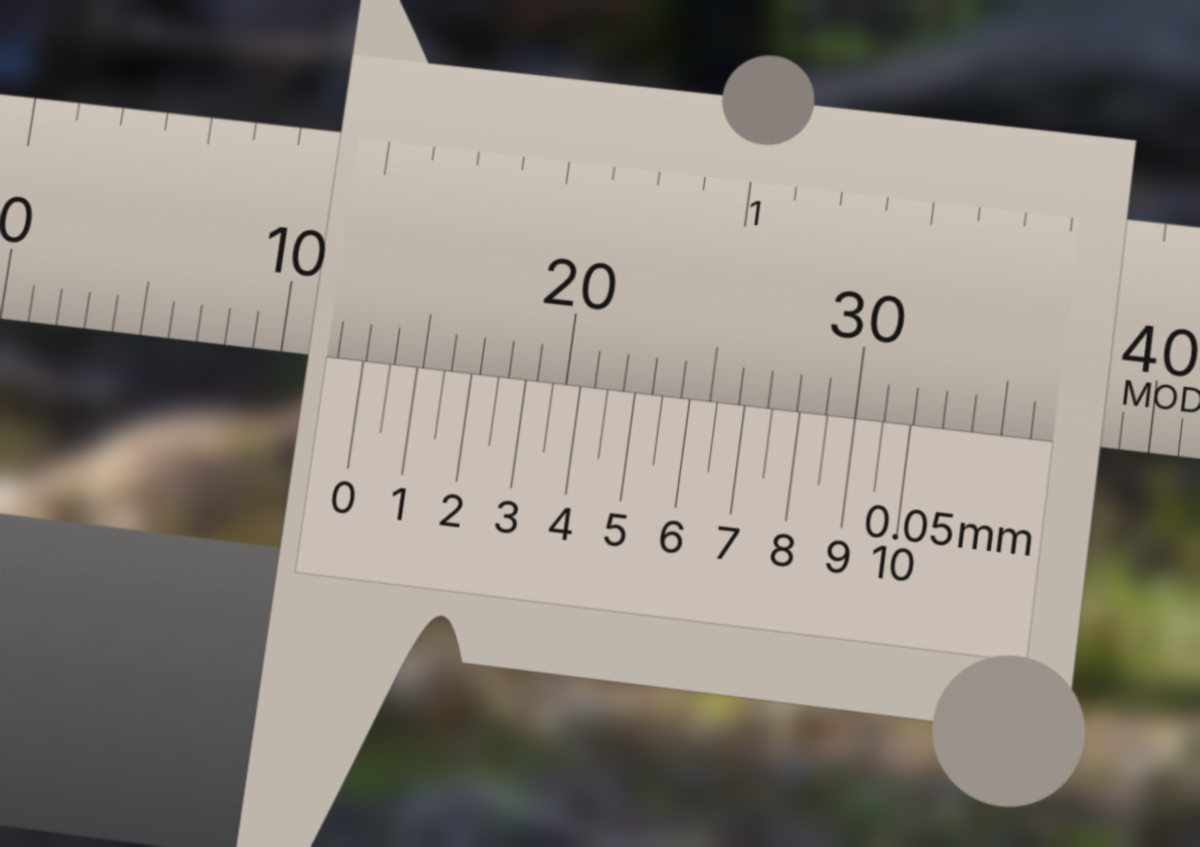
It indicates 12.90; mm
